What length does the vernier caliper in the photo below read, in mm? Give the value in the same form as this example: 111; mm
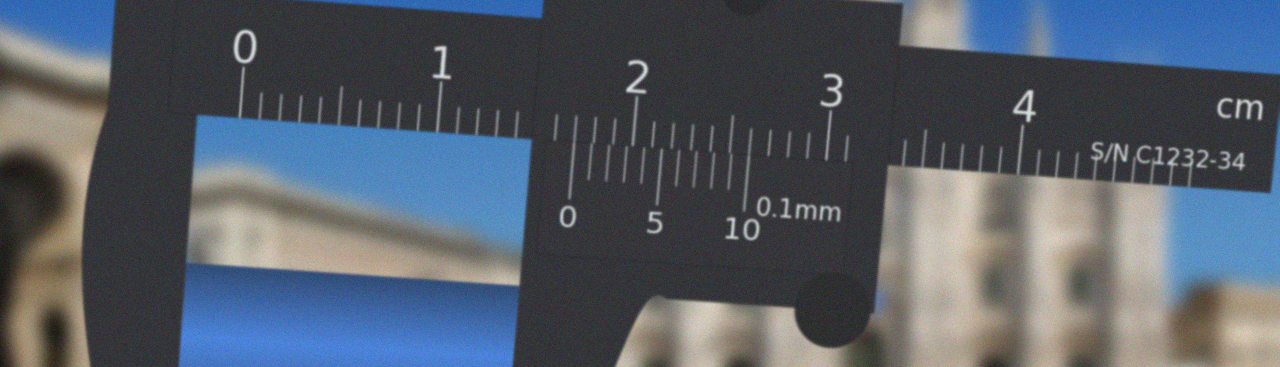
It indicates 17.0; mm
